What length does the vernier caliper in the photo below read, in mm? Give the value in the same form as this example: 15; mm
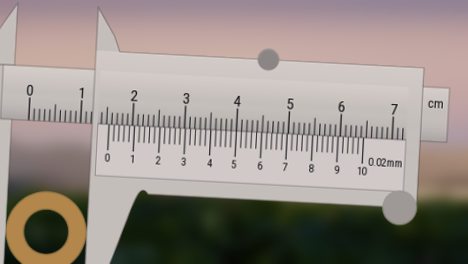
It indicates 15.5; mm
